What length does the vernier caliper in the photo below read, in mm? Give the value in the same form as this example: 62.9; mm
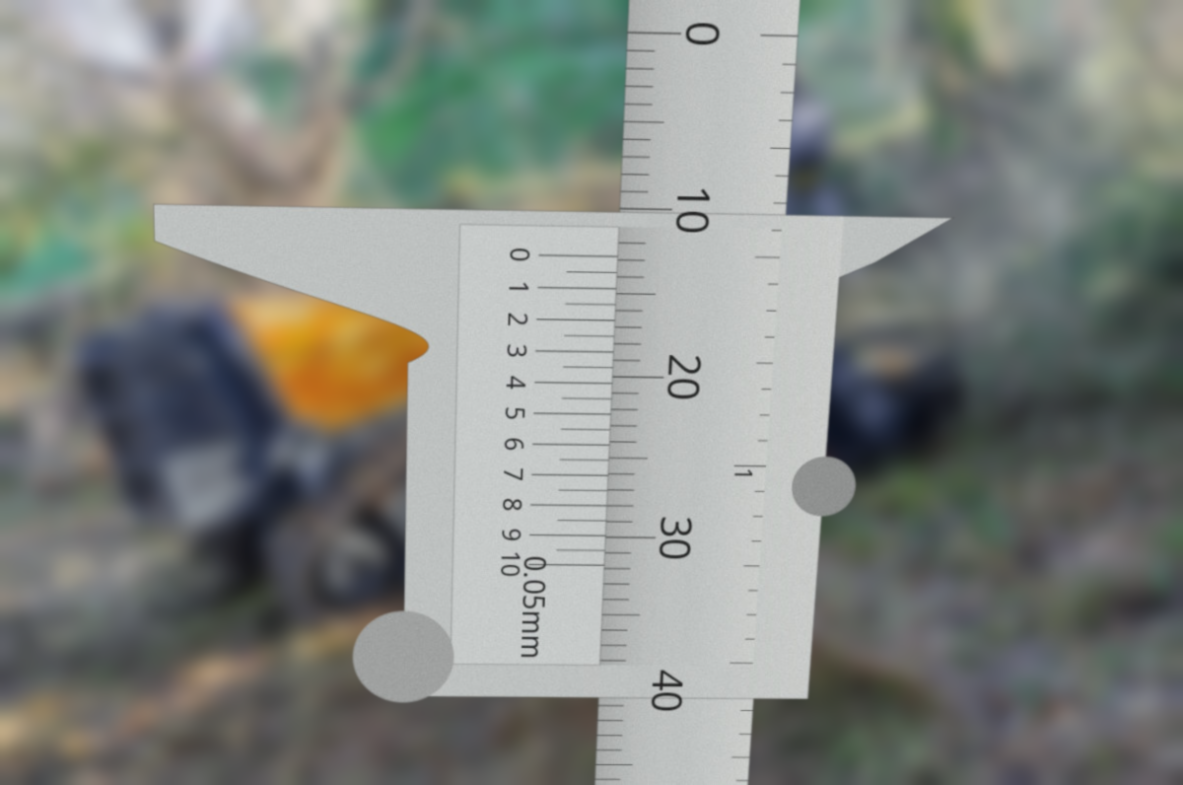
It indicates 12.8; mm
